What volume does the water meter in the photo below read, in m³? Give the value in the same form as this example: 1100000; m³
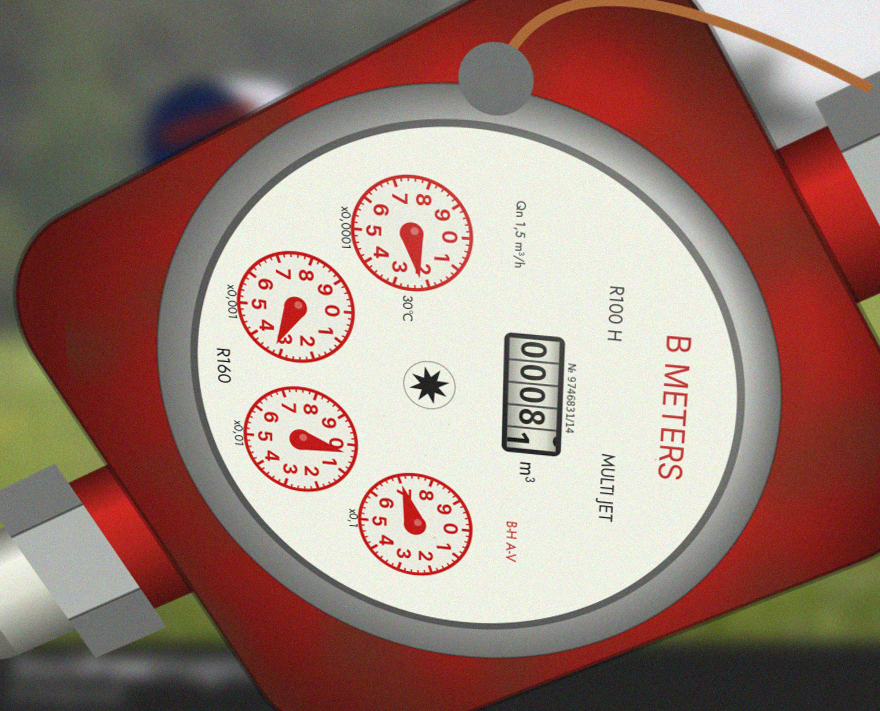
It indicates 80.7032; m³
